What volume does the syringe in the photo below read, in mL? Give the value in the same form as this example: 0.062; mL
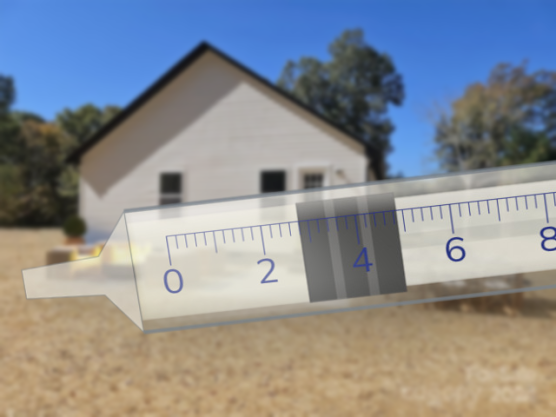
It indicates 2.8; mL
